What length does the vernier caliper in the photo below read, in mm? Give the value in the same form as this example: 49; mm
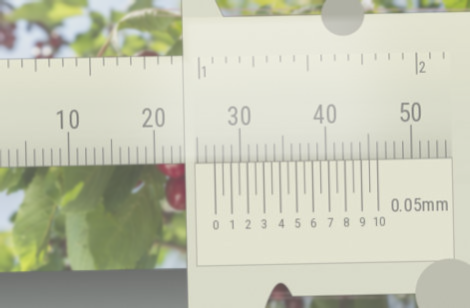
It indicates 27.0; mm
